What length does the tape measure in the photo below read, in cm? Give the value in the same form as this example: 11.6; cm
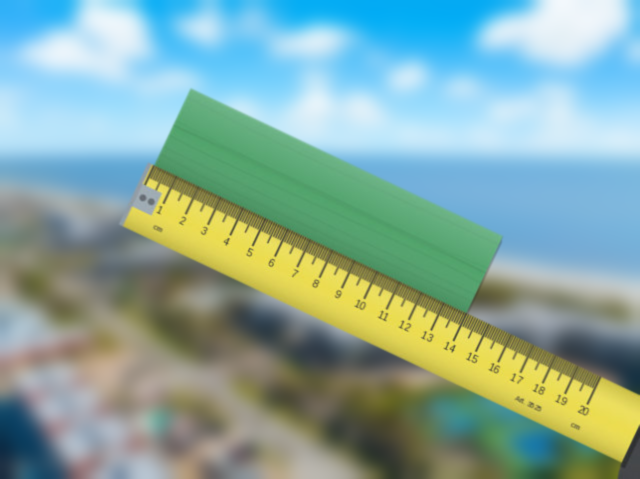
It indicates 14; cm
